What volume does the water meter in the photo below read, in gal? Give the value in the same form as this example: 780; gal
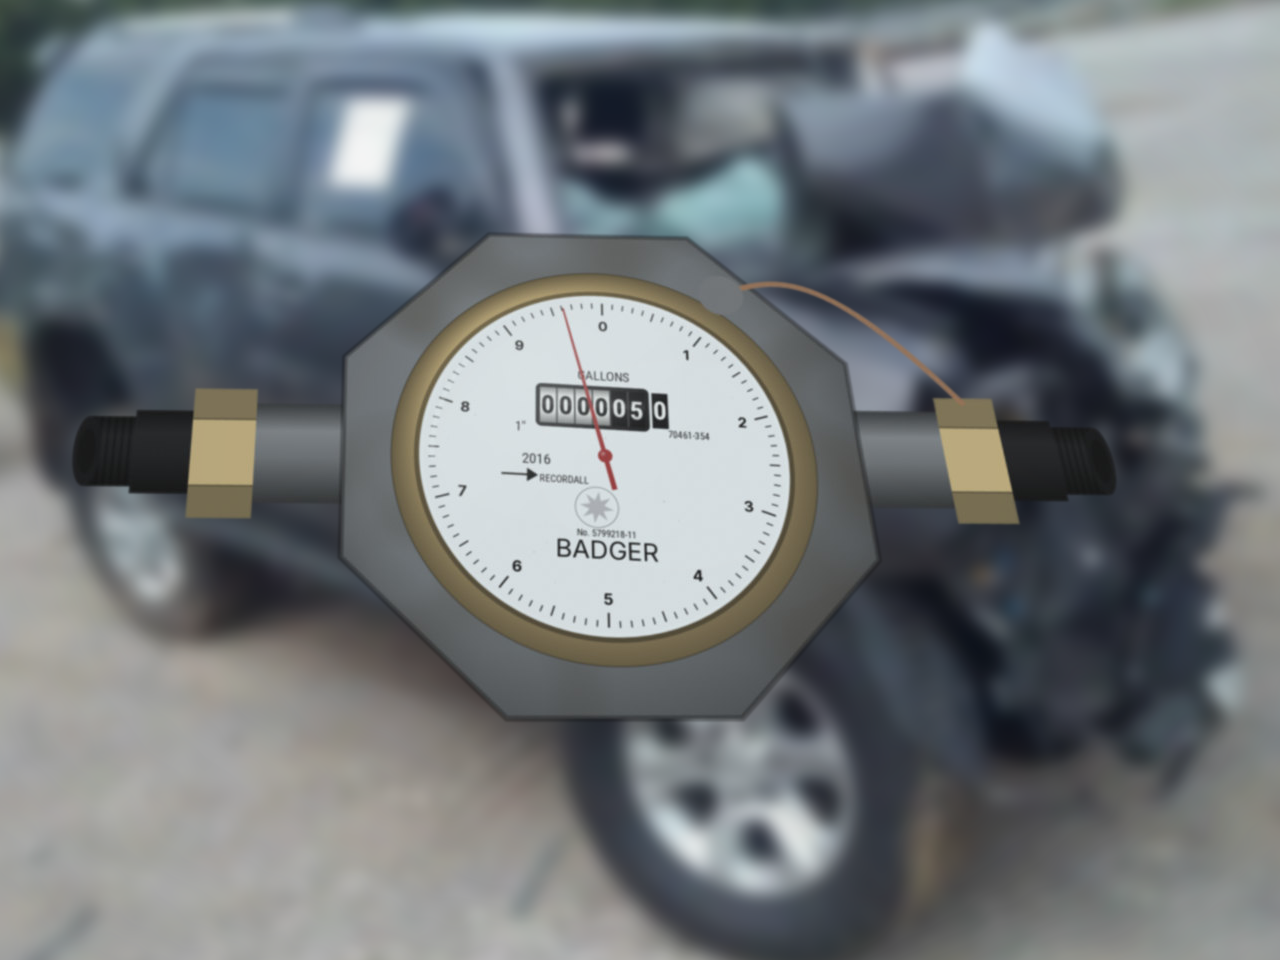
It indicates 49.6; gal
